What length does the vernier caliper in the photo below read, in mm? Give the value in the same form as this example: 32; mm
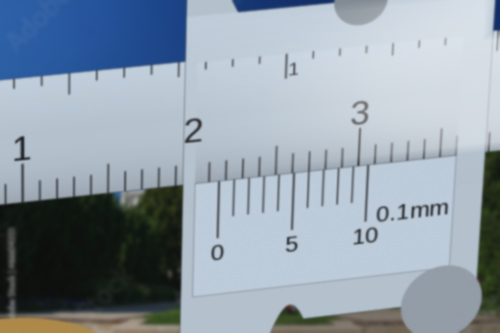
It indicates 21.6; mm
